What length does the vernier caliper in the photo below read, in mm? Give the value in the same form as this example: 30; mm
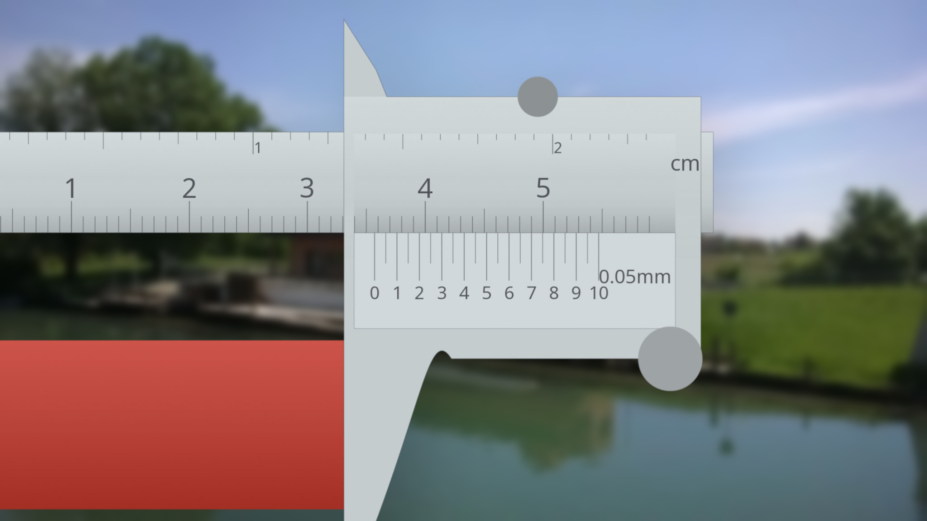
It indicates 35.7; mm
